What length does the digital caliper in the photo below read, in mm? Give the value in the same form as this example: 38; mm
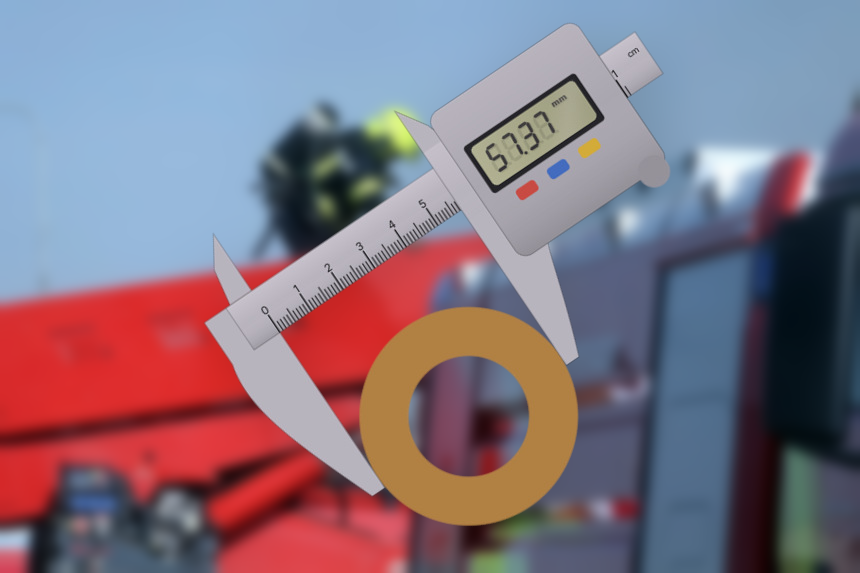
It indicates 57.37; mm
